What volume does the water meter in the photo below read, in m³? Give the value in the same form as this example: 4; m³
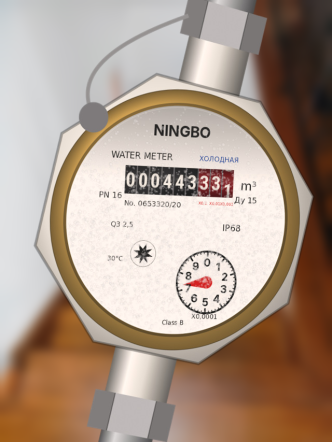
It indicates 443.3307; m³
